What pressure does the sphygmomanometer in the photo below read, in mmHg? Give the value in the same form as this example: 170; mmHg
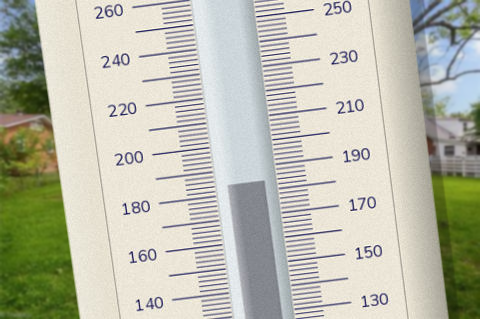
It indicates 184; mmHg
